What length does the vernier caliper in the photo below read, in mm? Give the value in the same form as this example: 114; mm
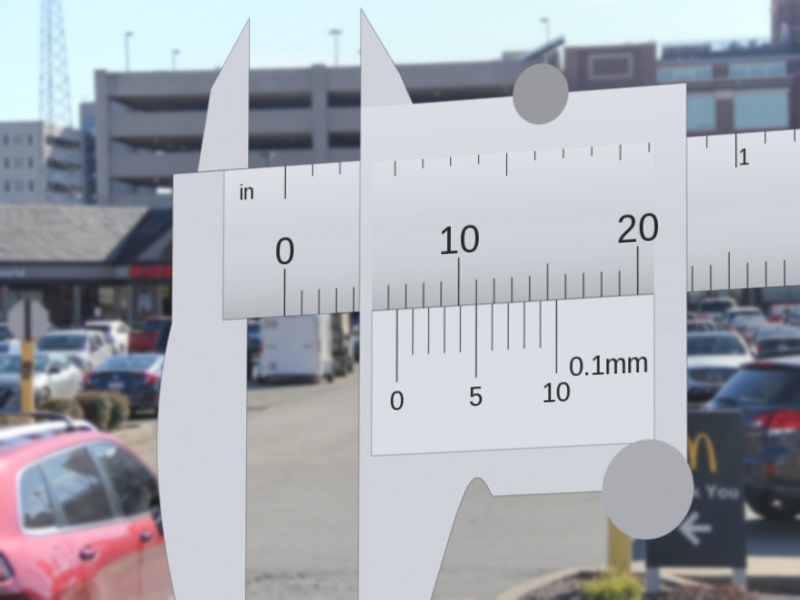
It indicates 6.5; mm
